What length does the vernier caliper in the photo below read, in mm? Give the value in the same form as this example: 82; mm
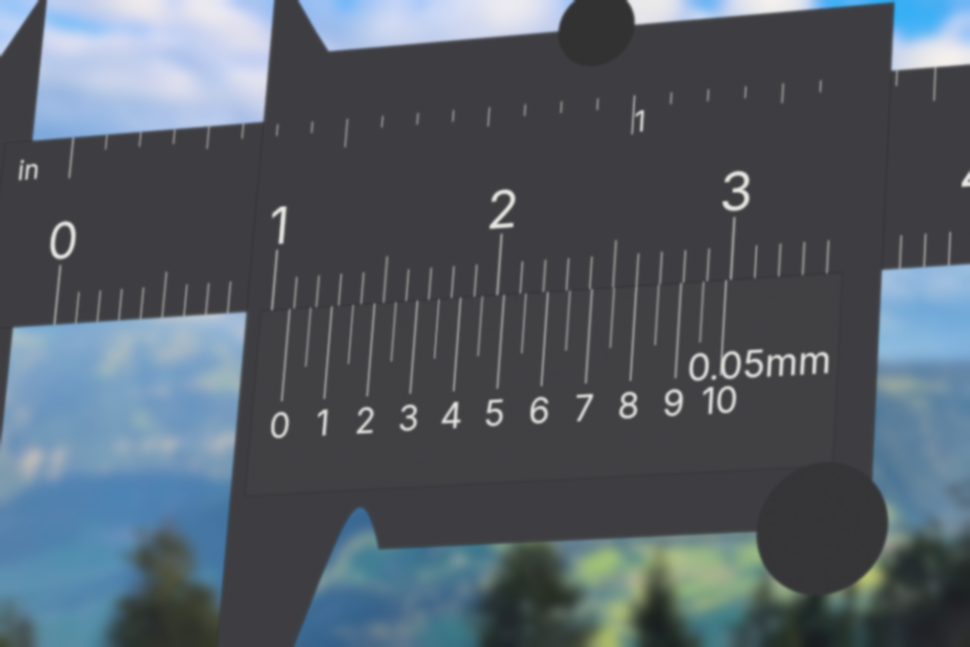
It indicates 10.8; mm
